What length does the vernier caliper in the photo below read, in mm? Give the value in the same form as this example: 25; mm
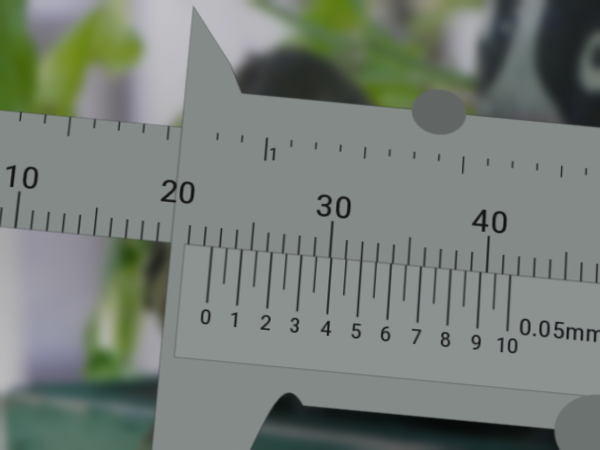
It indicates 22.5; mm
